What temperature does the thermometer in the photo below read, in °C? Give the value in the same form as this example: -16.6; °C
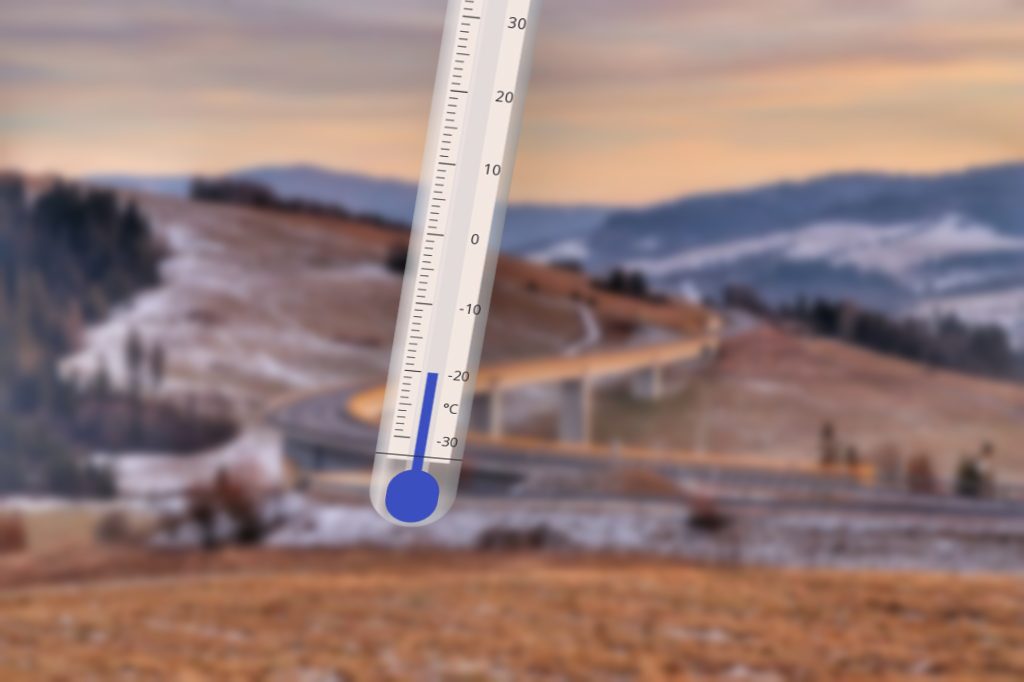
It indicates -20; °C
